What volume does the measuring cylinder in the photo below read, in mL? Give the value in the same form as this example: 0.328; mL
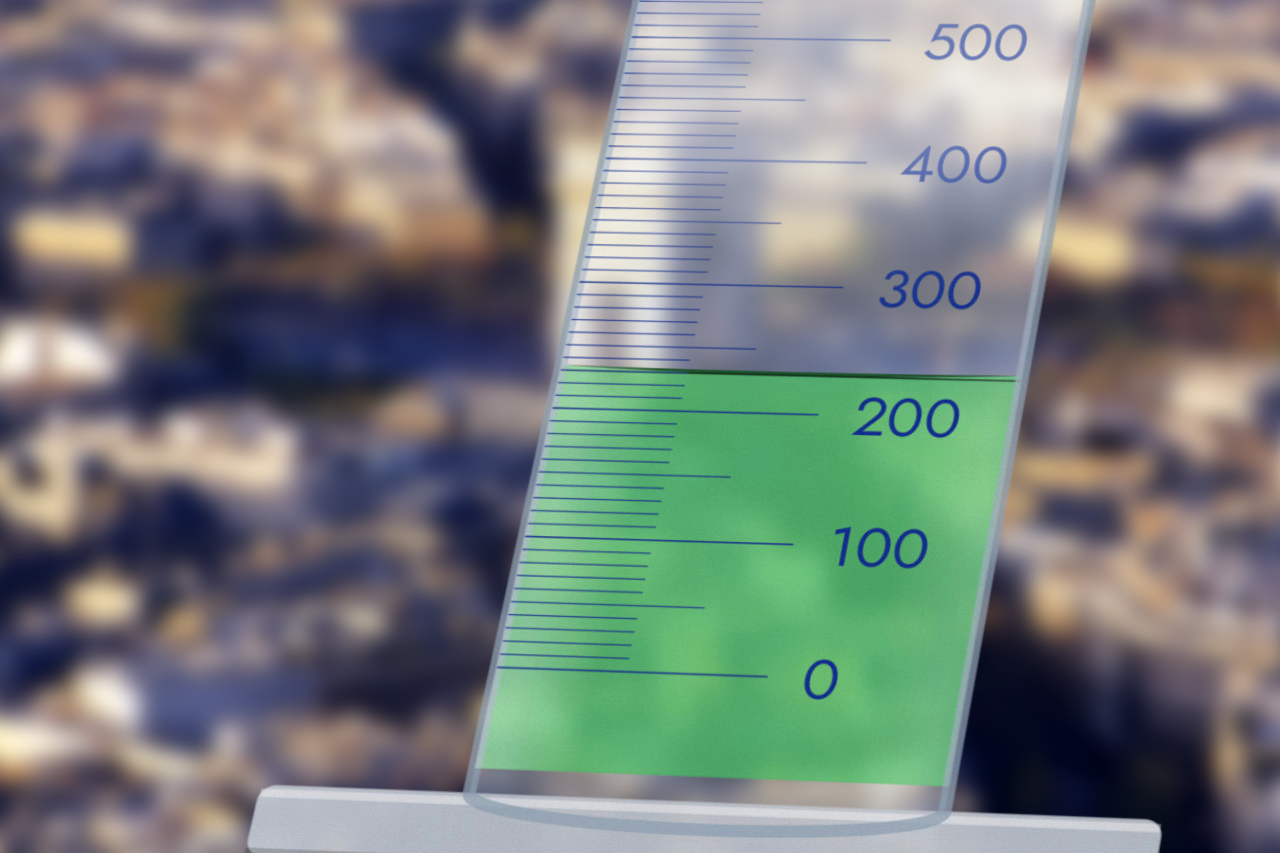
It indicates 230; mL
